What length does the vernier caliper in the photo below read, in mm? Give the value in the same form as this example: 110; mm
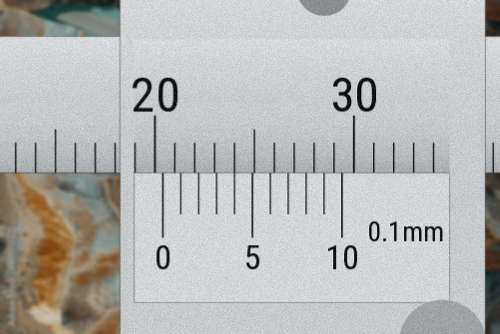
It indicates 20.4; mm
